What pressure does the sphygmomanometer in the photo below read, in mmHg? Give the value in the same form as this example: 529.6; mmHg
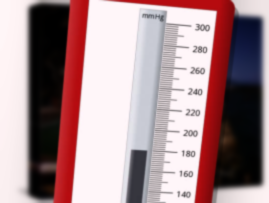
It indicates 180; mmHg
